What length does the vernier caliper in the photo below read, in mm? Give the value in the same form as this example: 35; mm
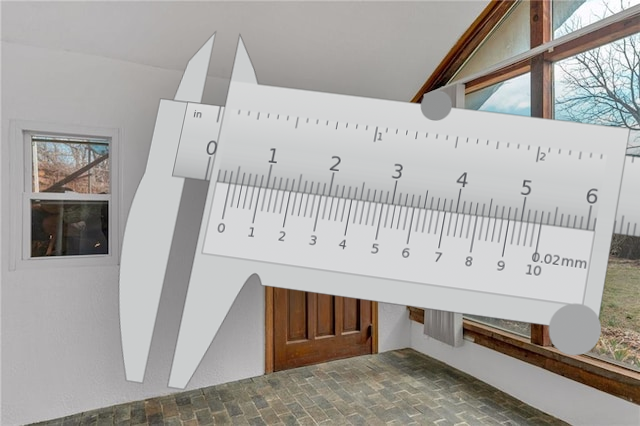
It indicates 4.0; mm
